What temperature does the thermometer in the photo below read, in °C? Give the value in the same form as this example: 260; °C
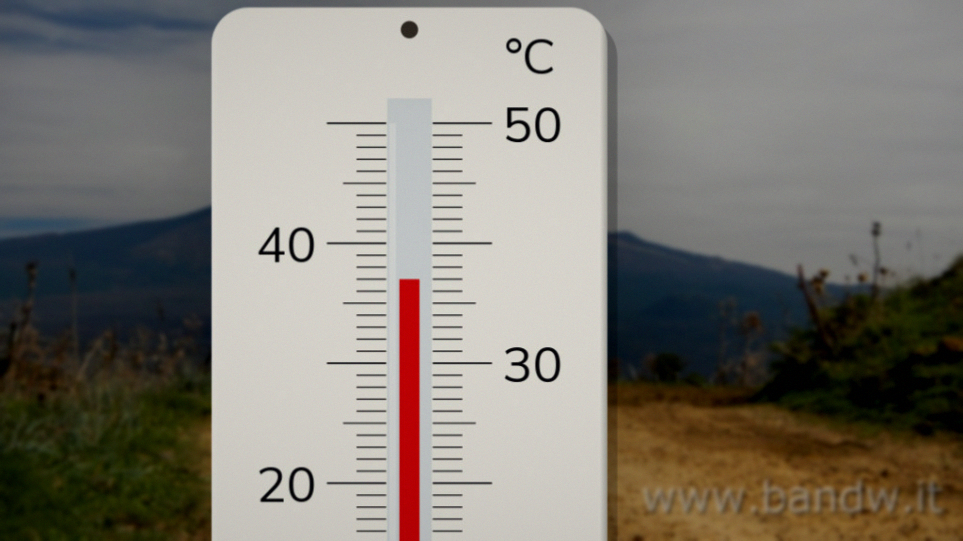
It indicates 37; °C
